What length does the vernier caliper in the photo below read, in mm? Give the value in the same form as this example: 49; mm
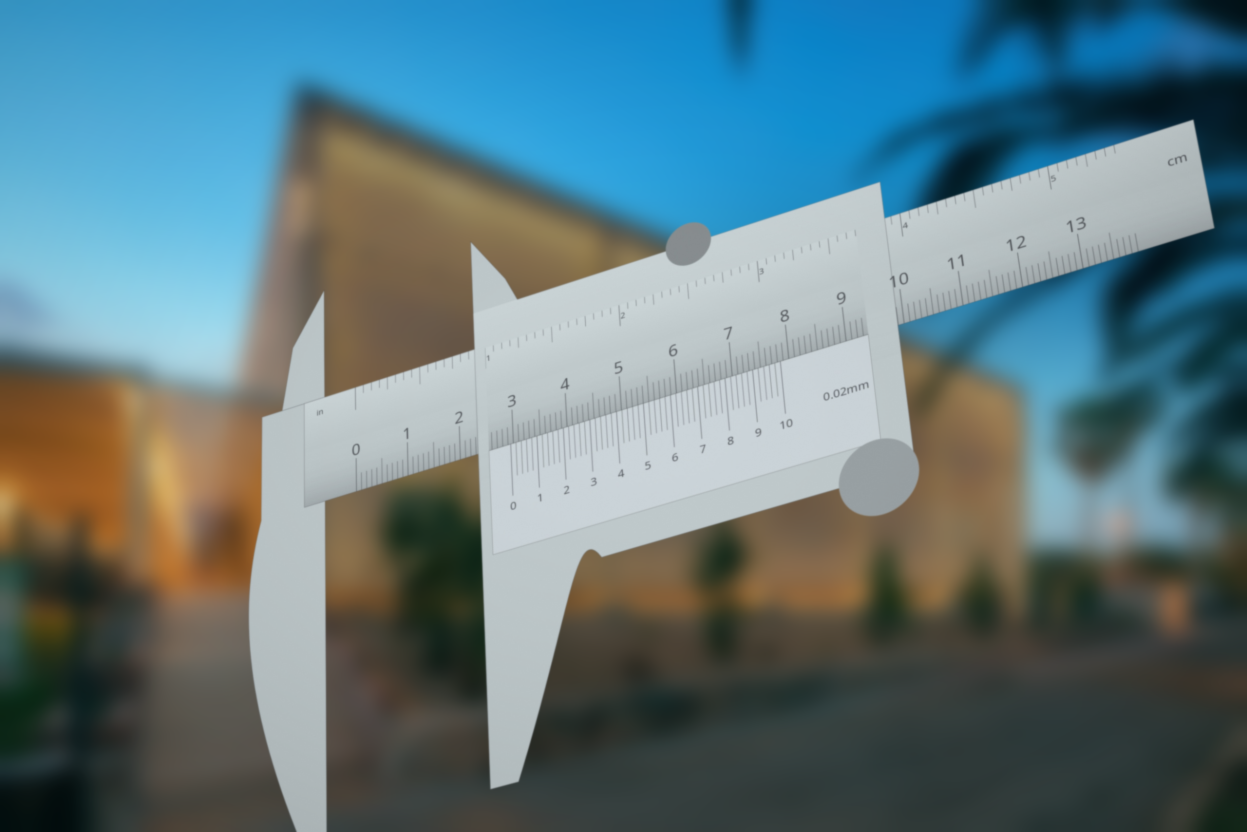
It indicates 29.5; mm
